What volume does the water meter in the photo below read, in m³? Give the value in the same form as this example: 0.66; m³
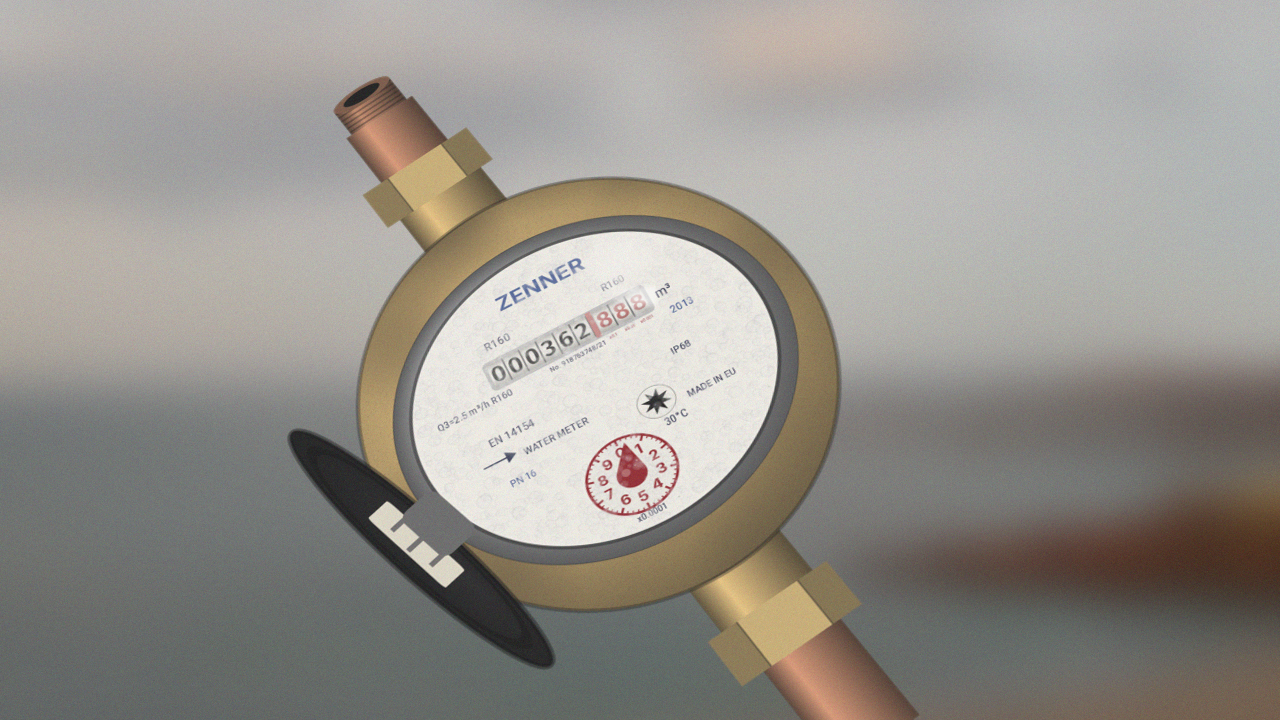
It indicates 362.8880; m³
